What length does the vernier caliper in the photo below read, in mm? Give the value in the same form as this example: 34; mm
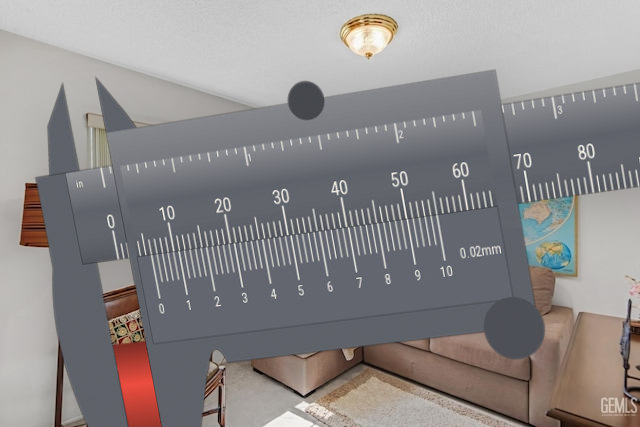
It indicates 6.0; mm
